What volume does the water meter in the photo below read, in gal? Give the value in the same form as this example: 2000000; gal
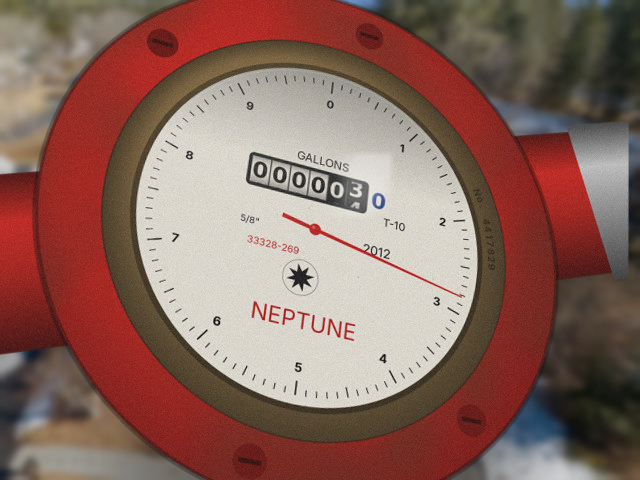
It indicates 32.8; gal
